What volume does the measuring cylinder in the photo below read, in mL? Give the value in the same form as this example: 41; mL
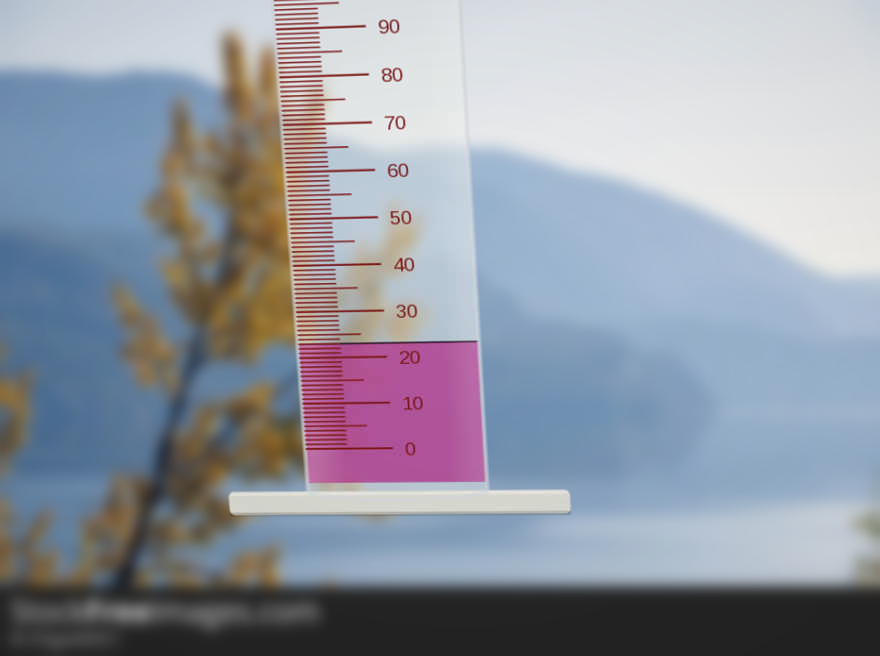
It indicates 23; mL
